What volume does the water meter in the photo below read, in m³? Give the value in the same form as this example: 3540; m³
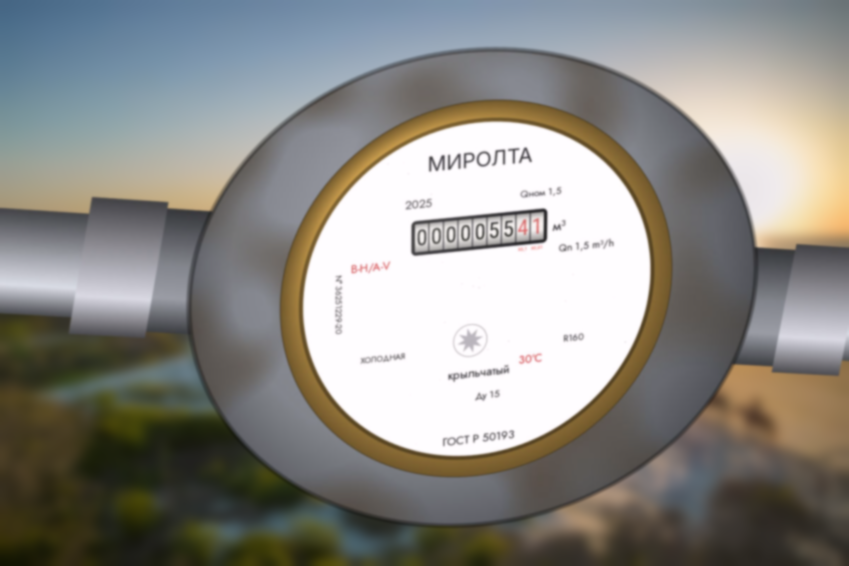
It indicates 55.41; m³
